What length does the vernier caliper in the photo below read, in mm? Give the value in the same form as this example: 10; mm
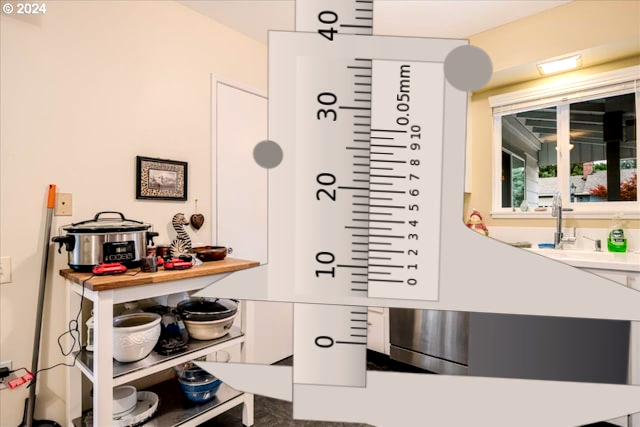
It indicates 8.4; mm
